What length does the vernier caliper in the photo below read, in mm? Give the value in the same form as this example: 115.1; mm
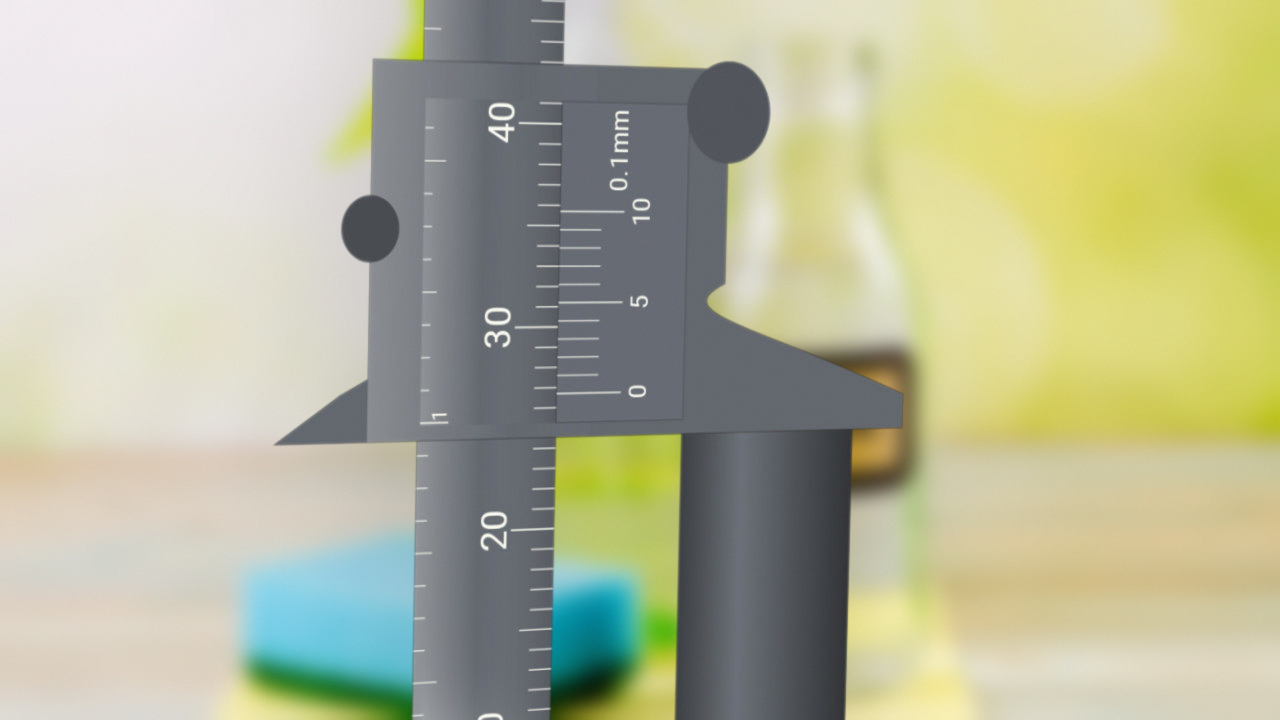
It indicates 26.7; mm
